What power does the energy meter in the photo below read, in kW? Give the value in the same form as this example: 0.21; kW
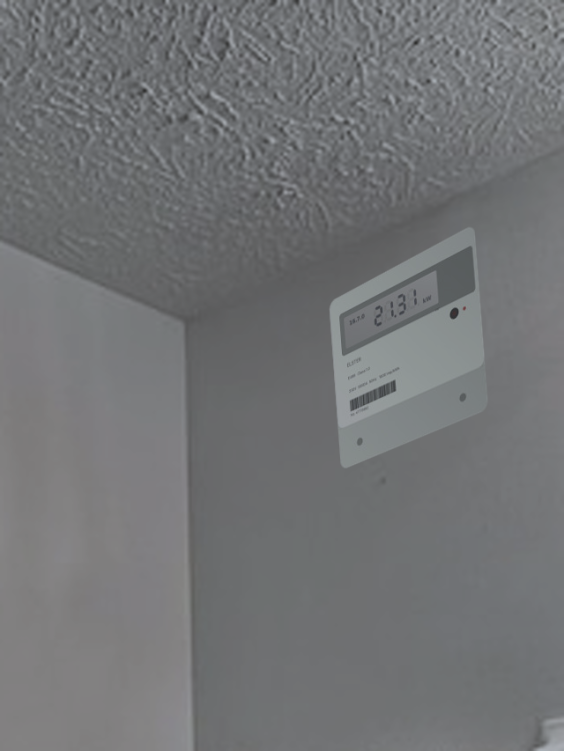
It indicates 21.31; kW
